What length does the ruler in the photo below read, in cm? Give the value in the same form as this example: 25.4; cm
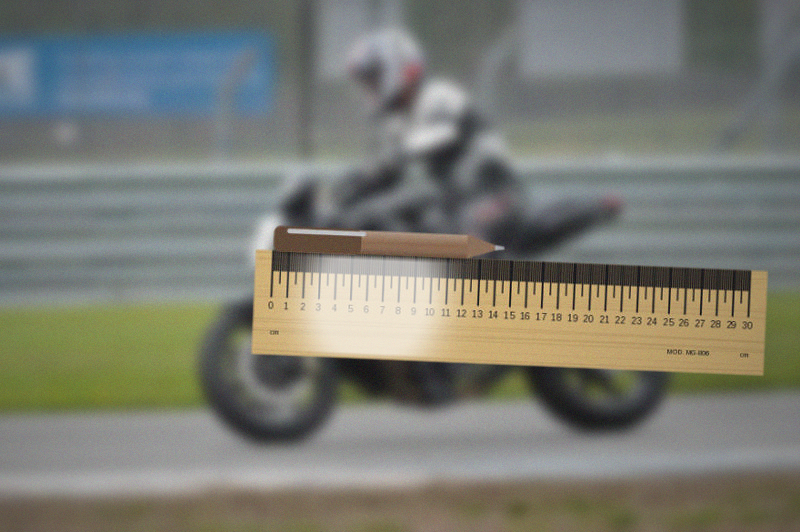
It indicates 14.5; cm
